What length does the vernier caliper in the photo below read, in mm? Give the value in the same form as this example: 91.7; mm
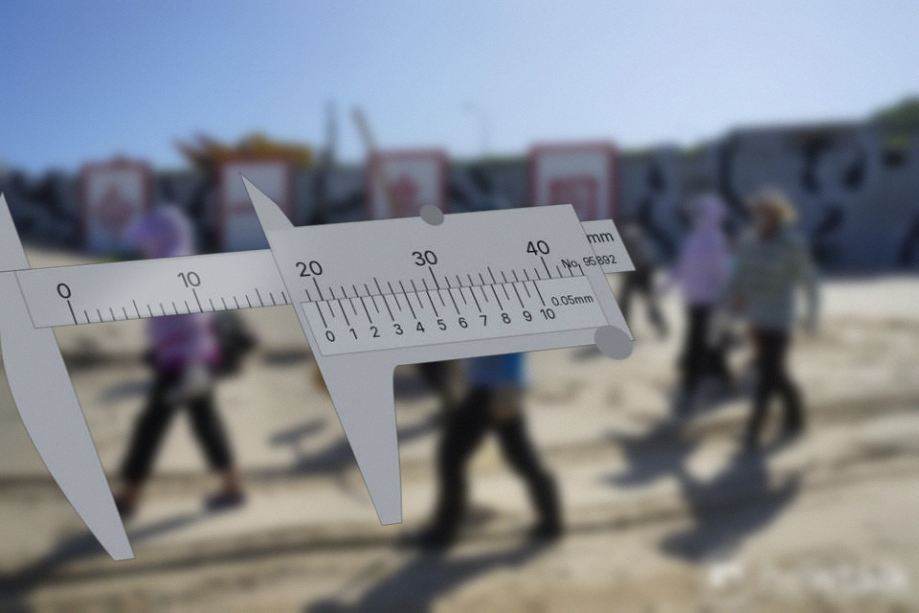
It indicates 19.4; mm
